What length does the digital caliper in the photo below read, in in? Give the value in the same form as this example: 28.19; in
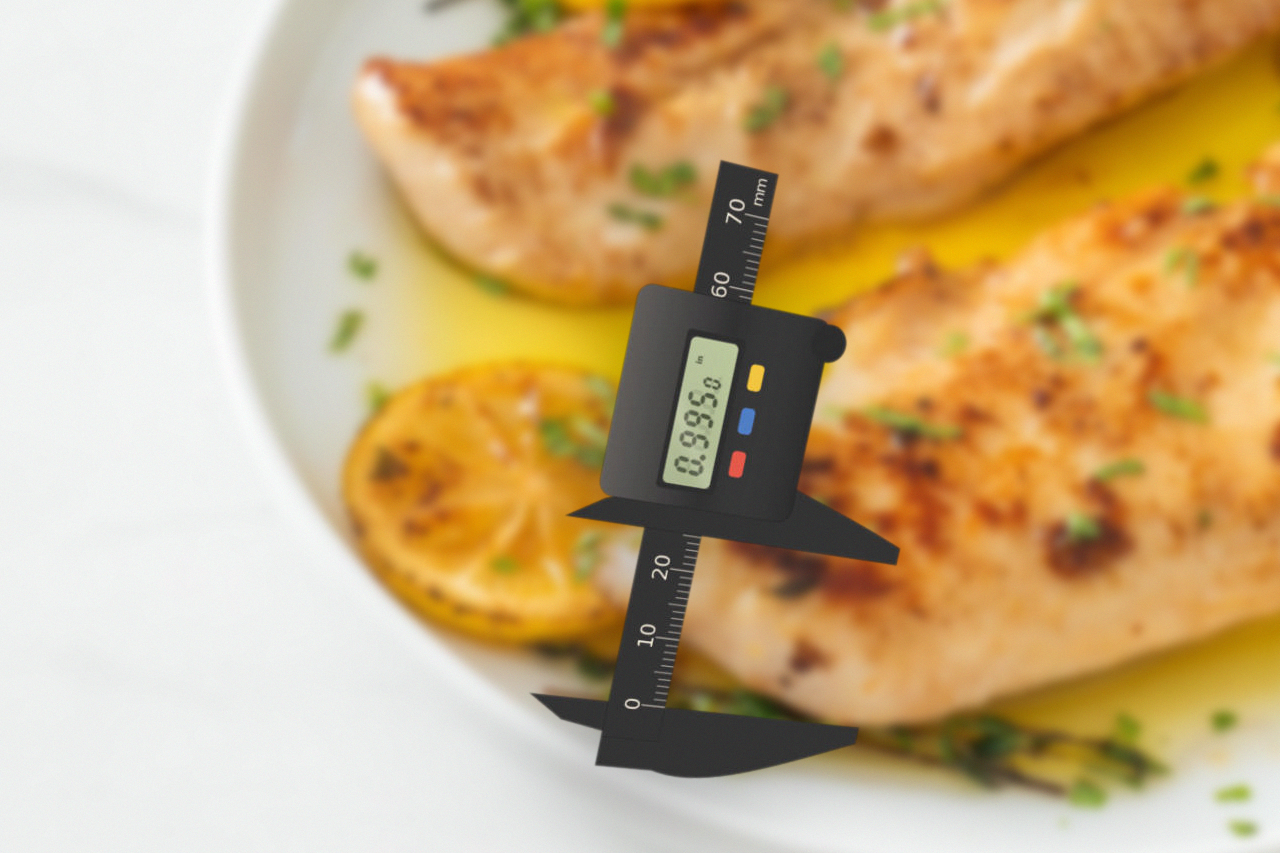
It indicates 0.9950; in
